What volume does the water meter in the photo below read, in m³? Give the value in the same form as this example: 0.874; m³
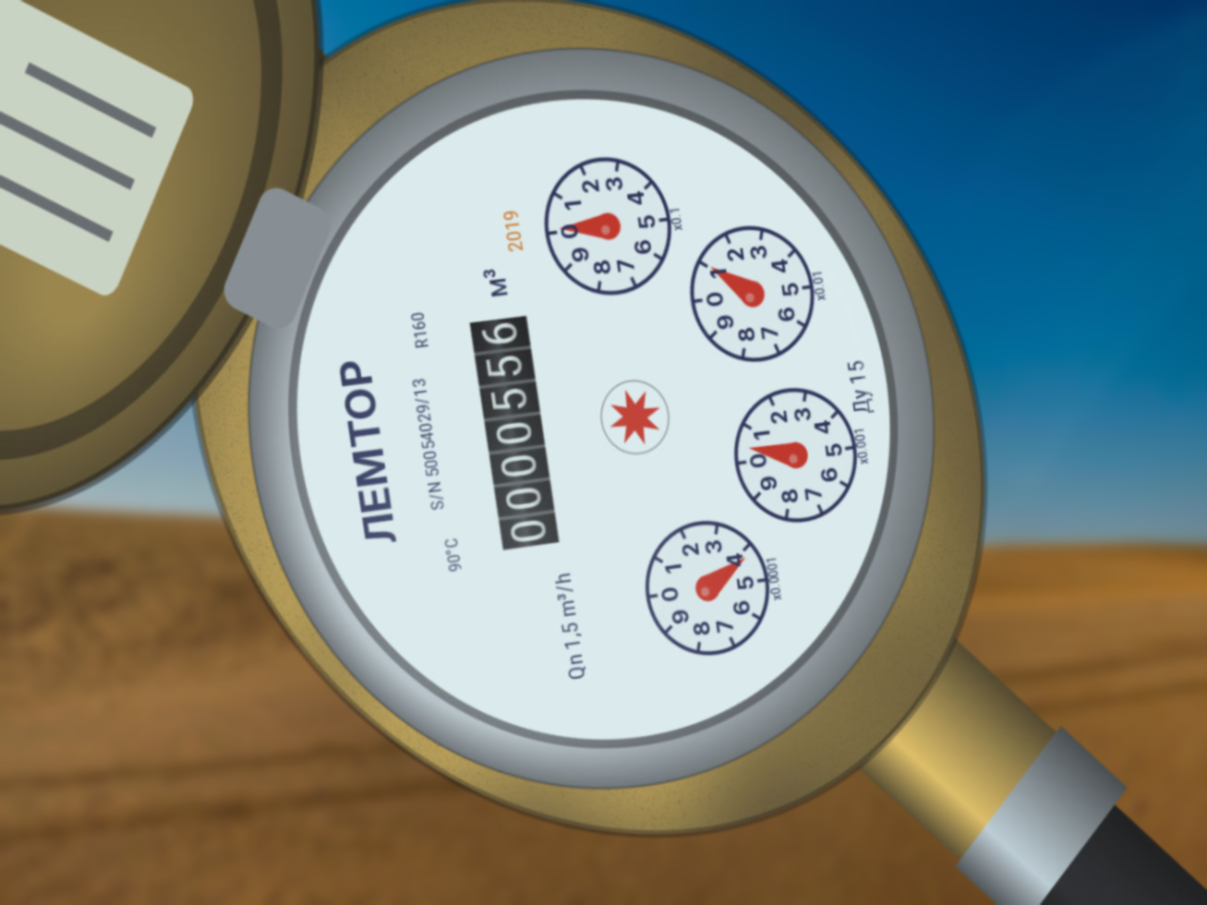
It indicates 556.0104; m³
